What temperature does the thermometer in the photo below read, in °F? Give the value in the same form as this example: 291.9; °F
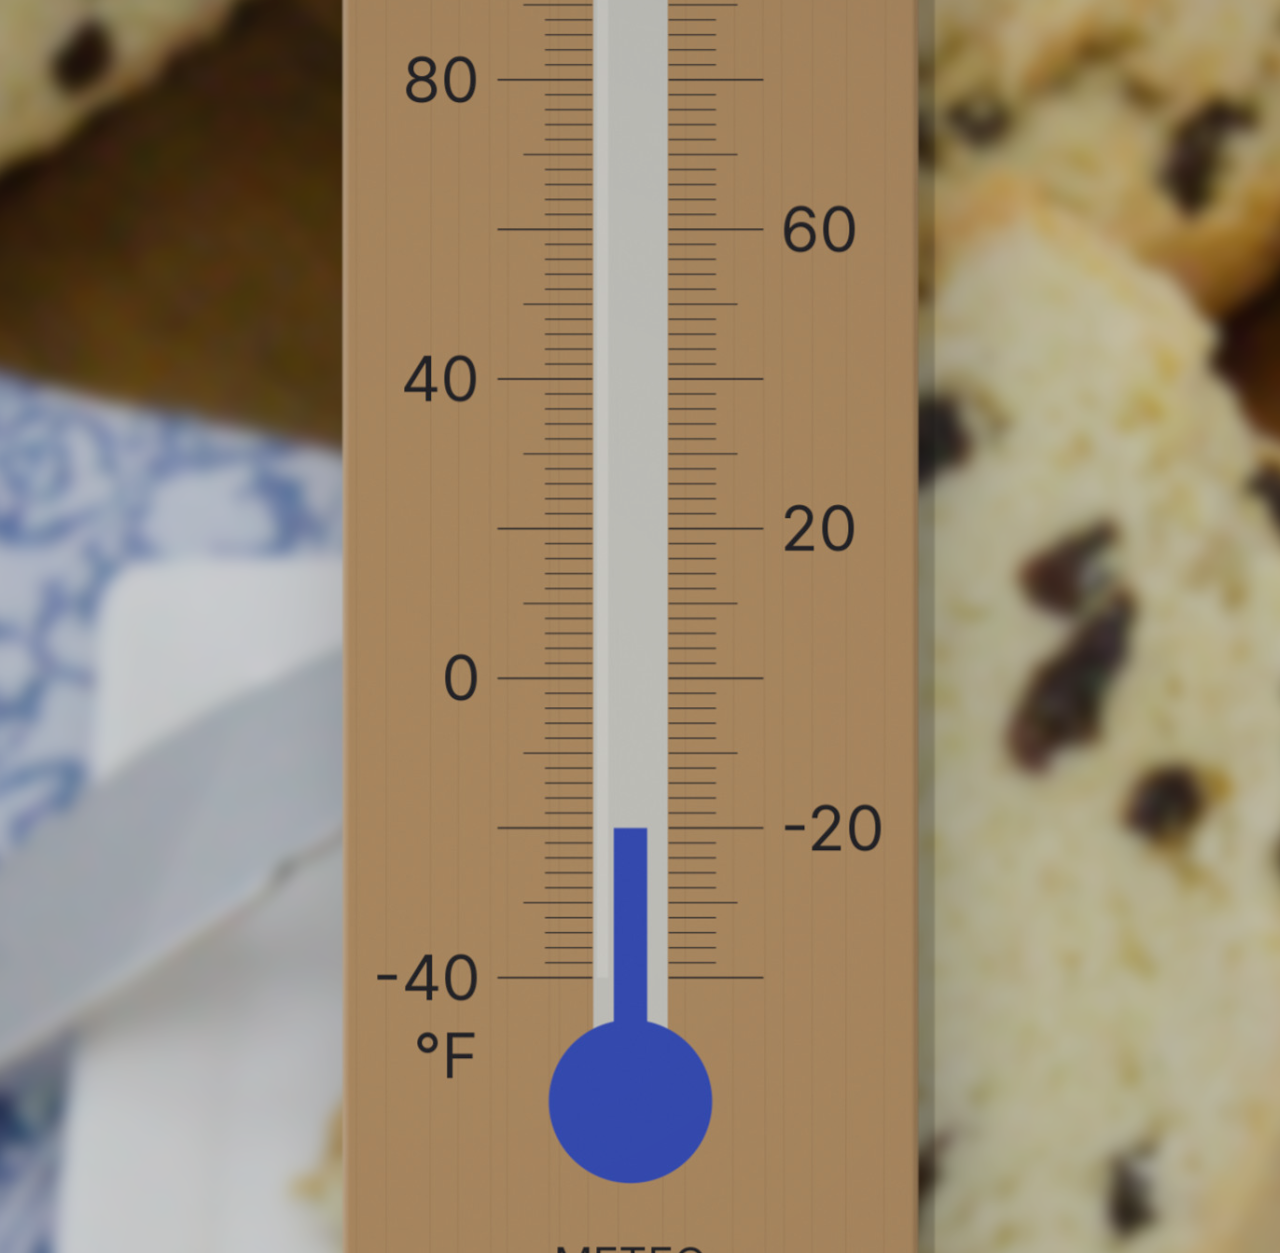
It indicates -20; °F
